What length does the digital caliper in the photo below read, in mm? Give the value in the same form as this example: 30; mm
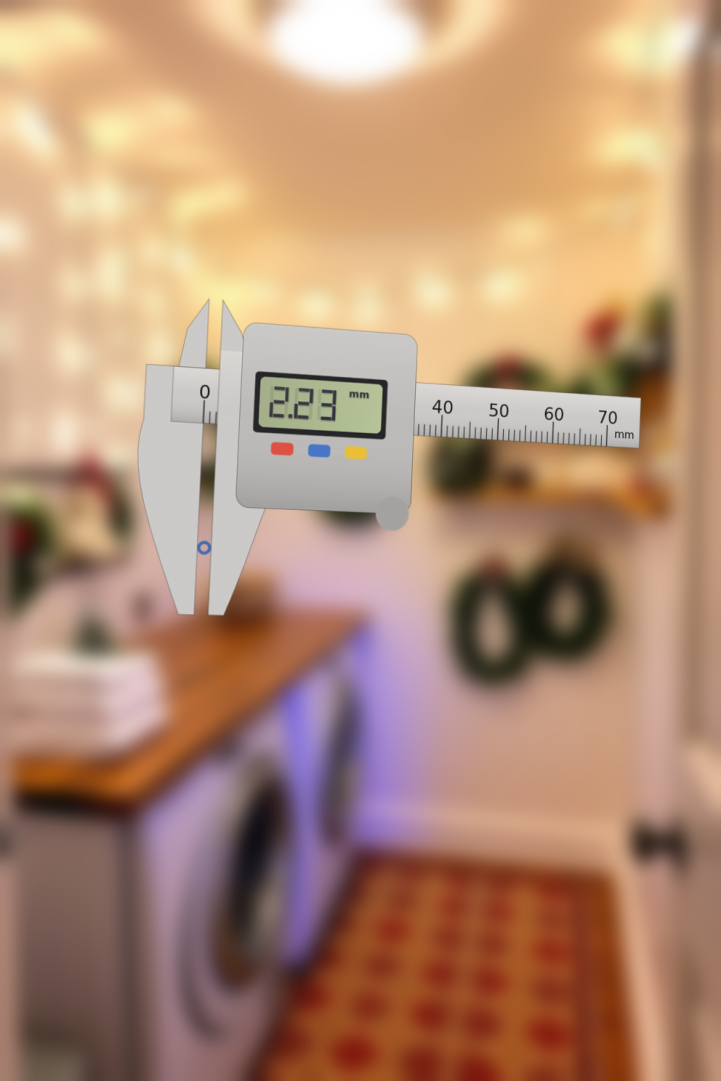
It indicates 2.23; mm
